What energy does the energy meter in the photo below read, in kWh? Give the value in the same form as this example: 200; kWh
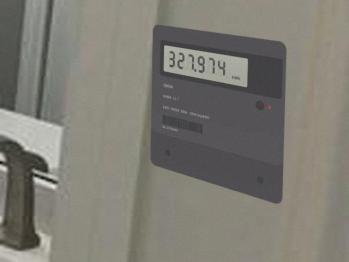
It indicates 327.974; kWh
